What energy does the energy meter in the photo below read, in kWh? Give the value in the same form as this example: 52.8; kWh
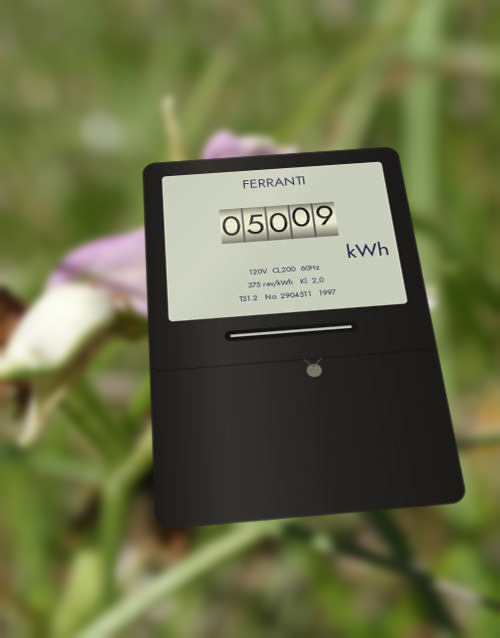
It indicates 5009; kWh
